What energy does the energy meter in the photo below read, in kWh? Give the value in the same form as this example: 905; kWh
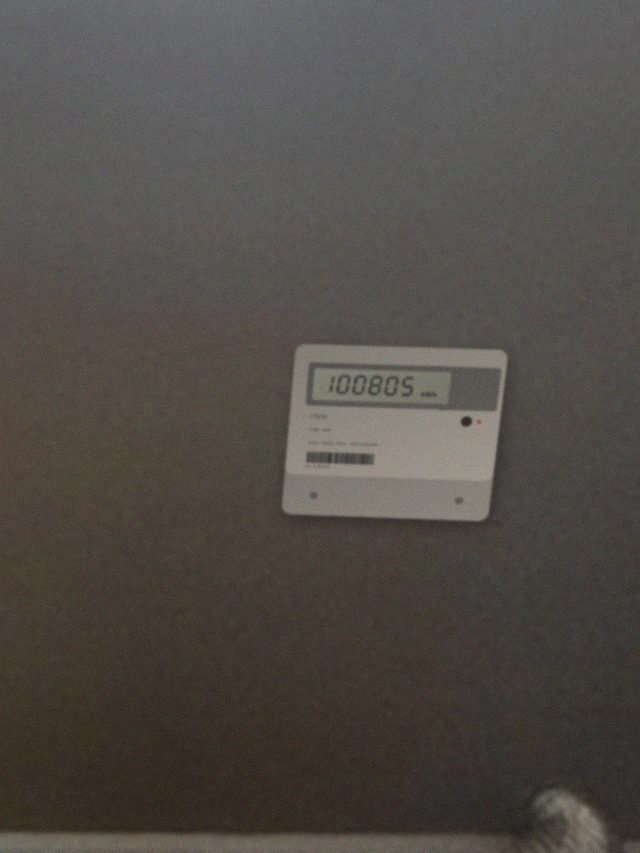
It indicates 100805; kWh
